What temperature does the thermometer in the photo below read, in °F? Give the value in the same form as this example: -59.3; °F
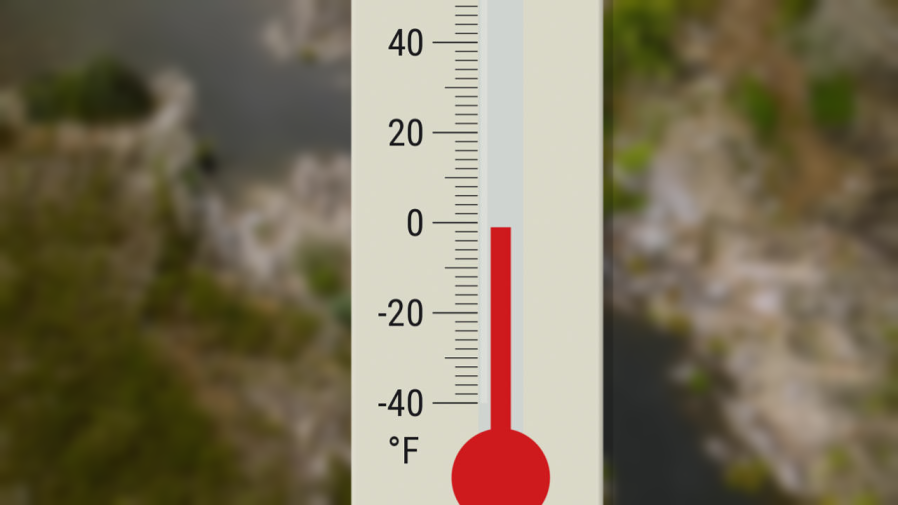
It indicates -1; °F
